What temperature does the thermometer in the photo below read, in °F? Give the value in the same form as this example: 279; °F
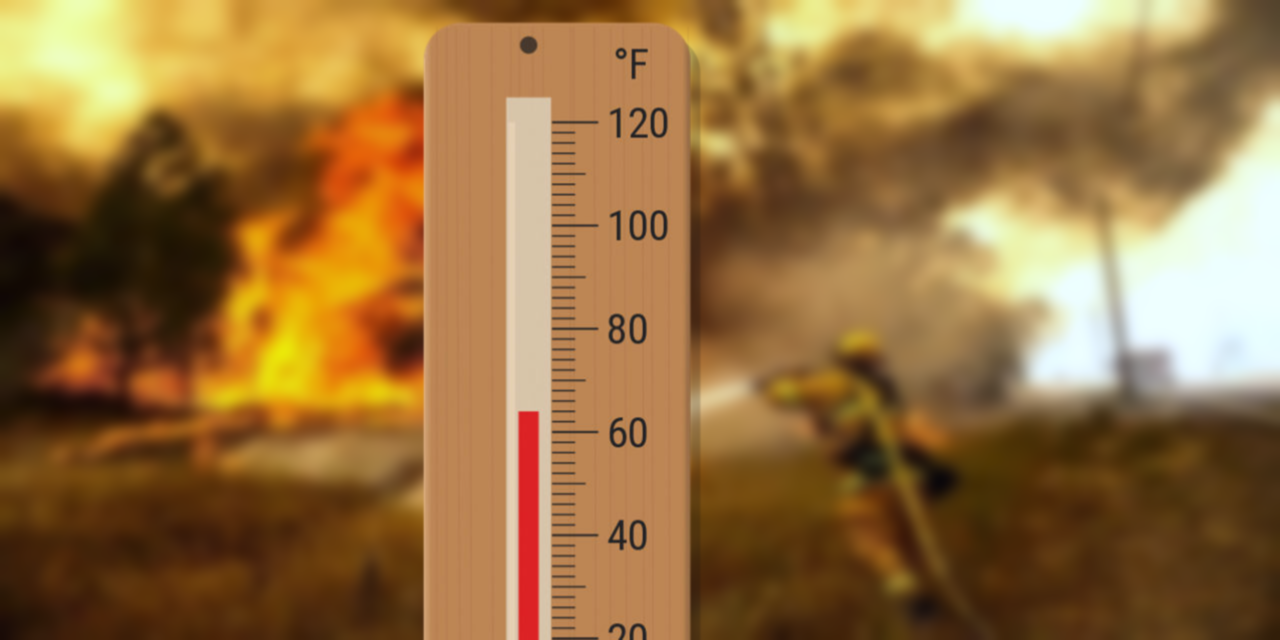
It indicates 64; °F
